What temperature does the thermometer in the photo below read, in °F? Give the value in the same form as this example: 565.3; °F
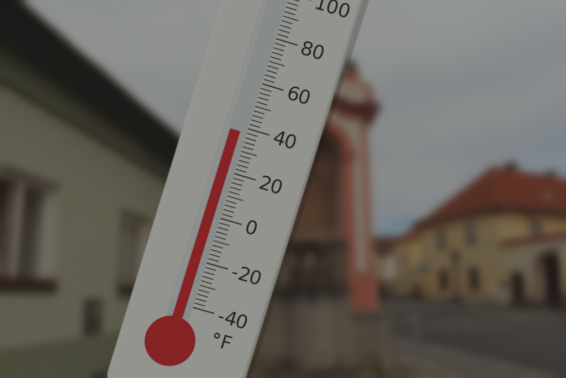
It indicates 38; °F
